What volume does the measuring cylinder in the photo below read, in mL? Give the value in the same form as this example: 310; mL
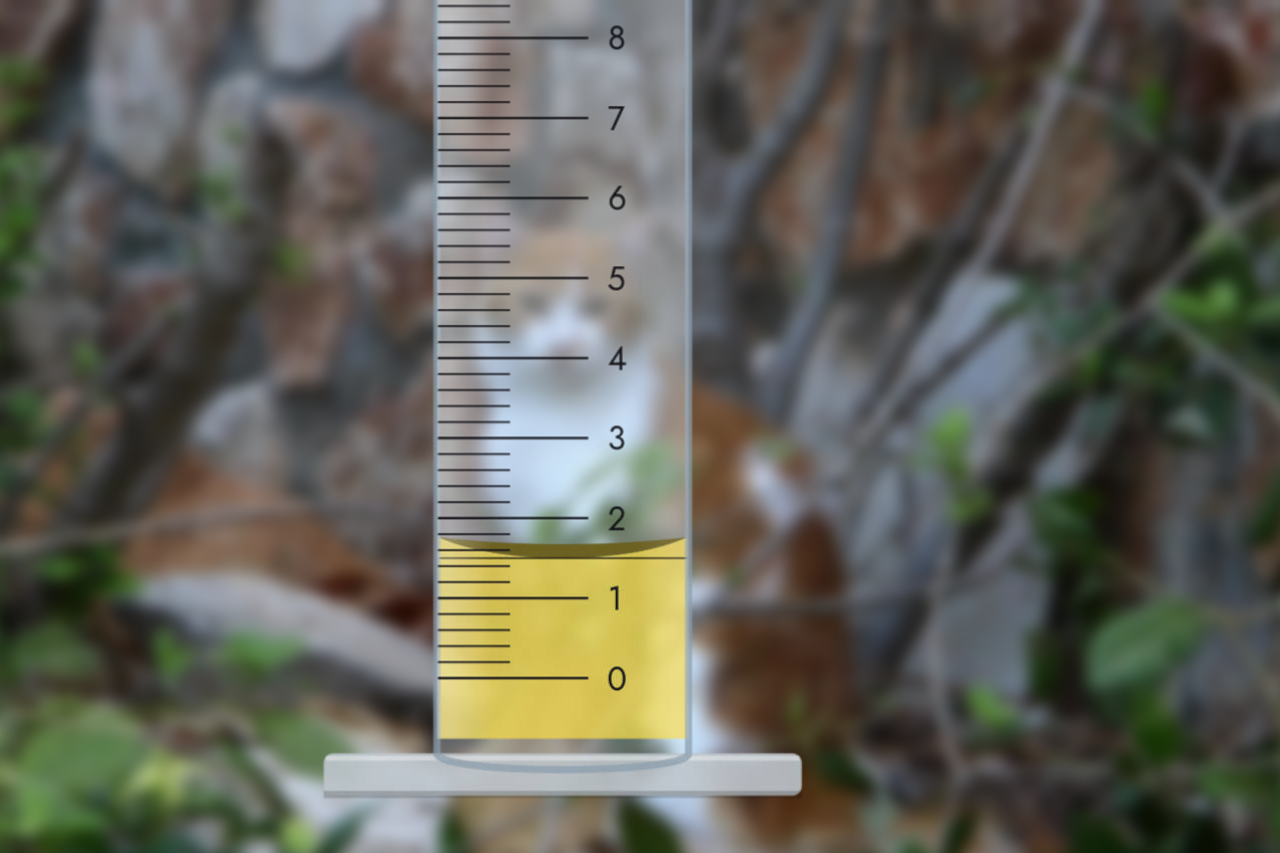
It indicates 1.5; mL
